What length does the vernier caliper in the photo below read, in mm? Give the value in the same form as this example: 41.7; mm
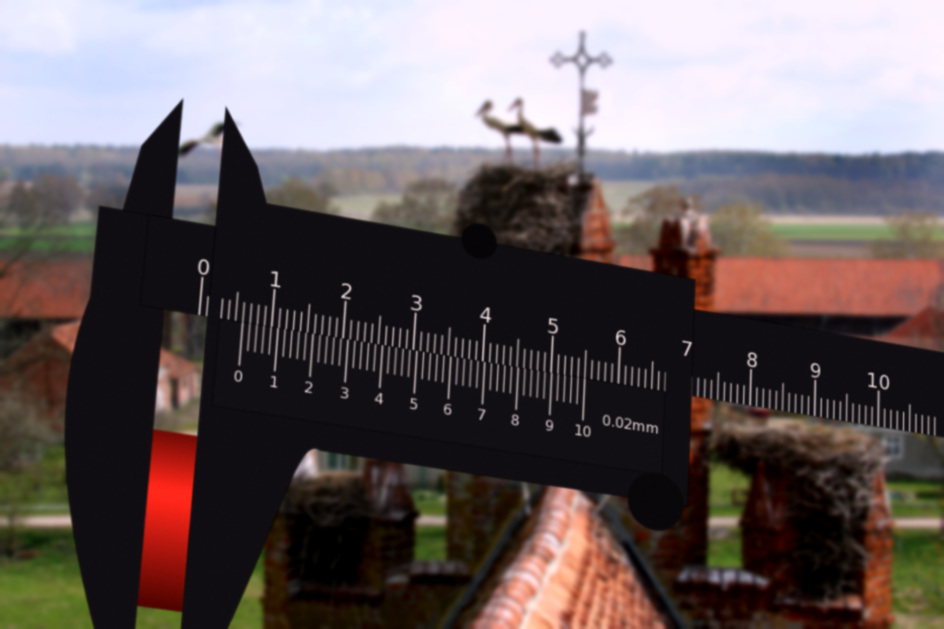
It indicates 6.0; mm
